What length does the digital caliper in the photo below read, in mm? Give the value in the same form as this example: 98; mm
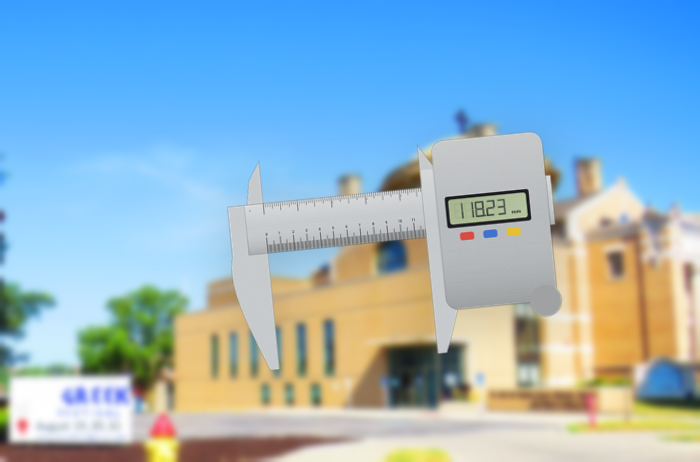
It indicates 118.23; mm
